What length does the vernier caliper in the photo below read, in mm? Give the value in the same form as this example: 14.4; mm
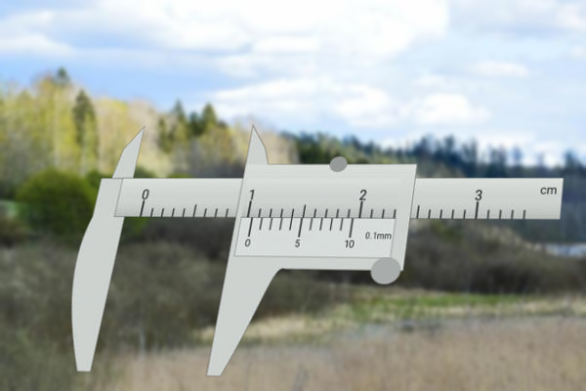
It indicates 10.4; mm
